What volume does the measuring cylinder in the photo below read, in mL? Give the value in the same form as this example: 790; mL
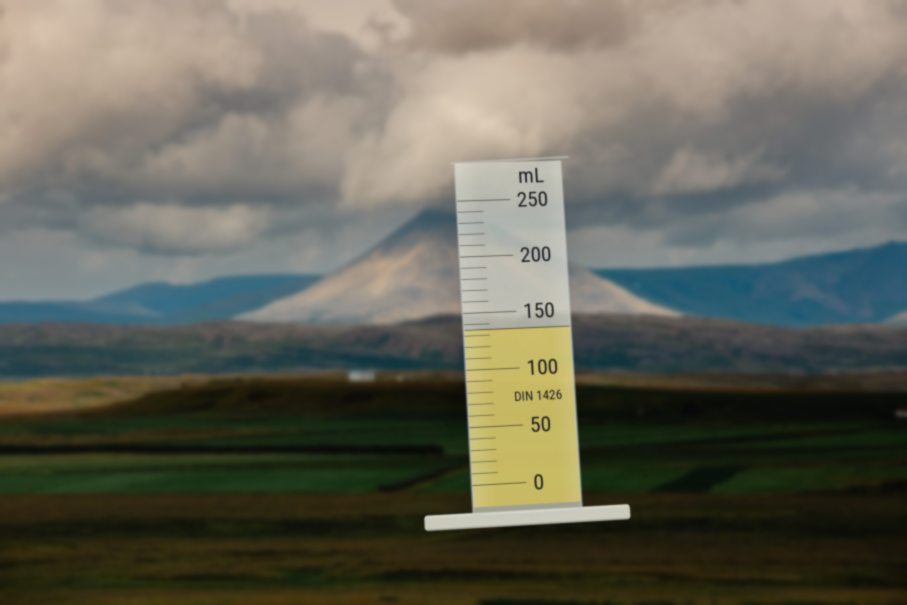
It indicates 135; mL
